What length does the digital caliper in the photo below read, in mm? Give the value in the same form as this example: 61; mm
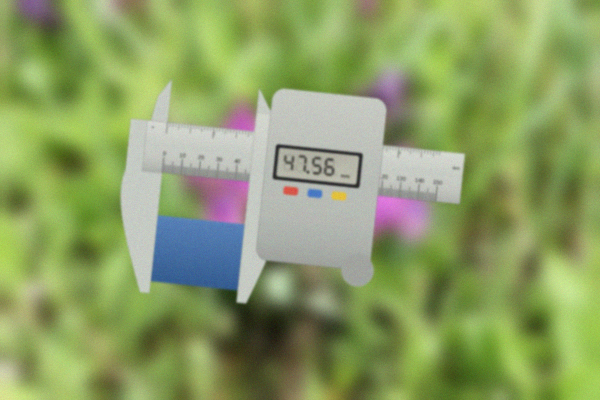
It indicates 47.56; mm
